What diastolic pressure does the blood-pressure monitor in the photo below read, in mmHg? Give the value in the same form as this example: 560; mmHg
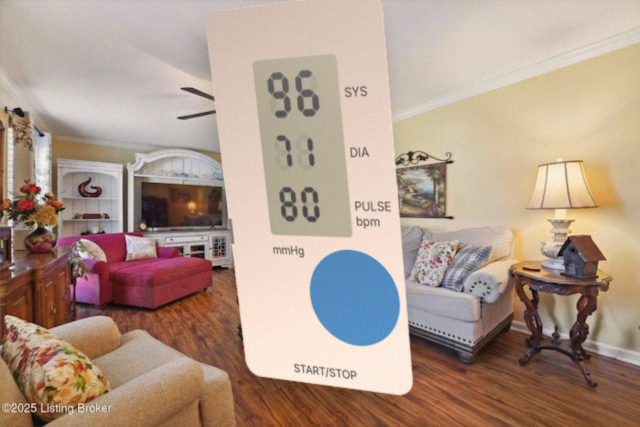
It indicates 71; mmHg
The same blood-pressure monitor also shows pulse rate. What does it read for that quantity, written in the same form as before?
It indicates 80; bpm
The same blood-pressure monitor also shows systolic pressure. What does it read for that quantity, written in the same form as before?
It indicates 96; mmHg
